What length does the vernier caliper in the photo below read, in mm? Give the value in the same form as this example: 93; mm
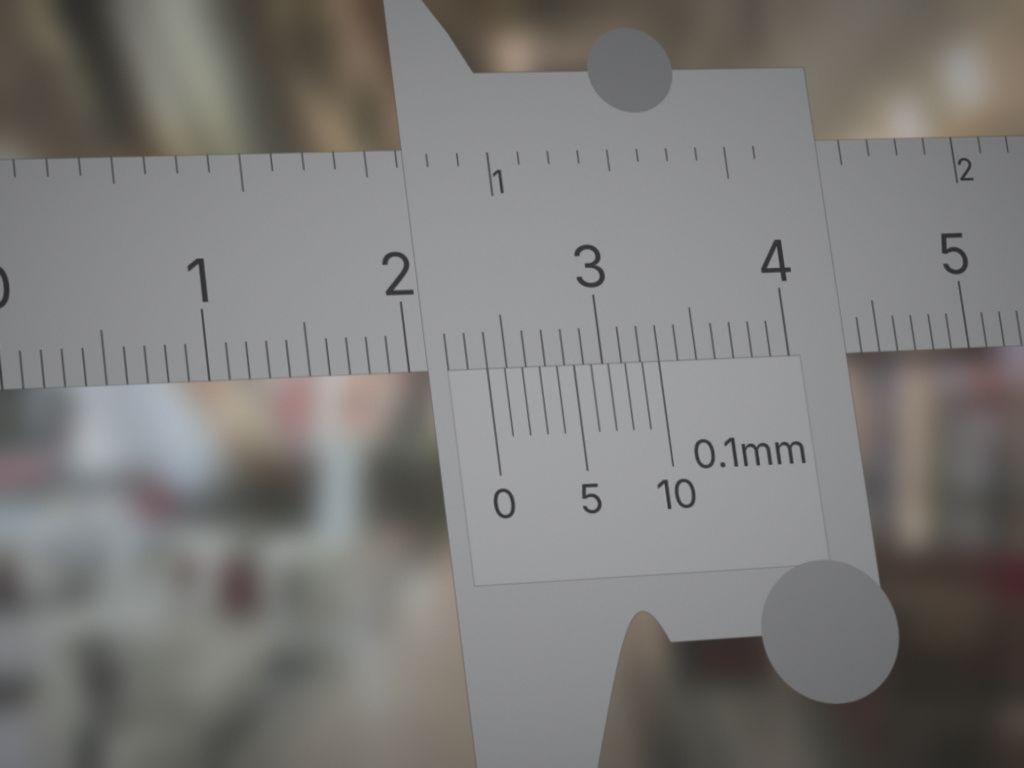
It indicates 24.0; mm
